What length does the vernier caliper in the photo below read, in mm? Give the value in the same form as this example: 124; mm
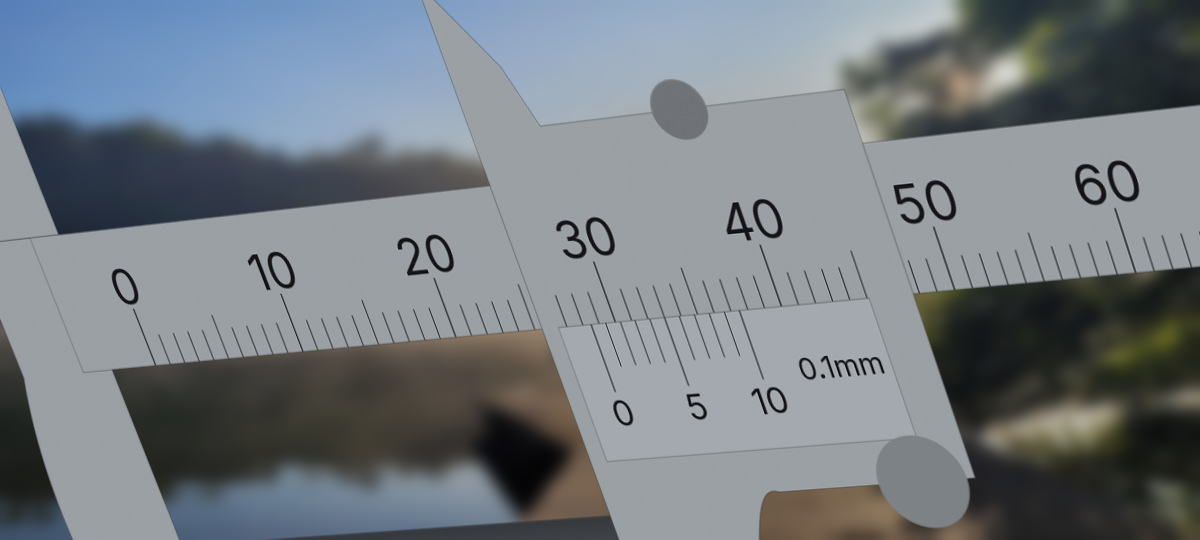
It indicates 28.5; mm
